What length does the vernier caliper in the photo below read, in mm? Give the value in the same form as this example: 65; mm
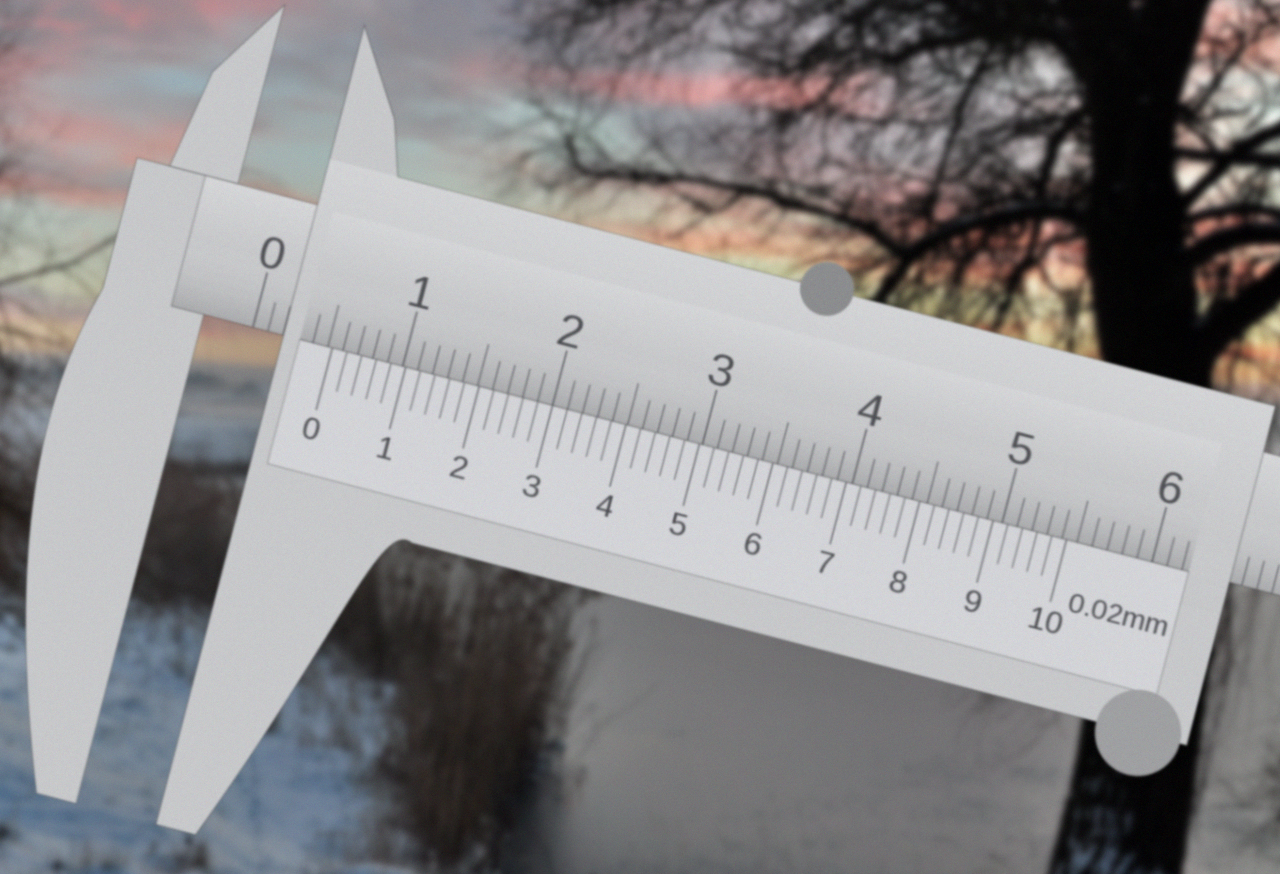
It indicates 5.3; mm
